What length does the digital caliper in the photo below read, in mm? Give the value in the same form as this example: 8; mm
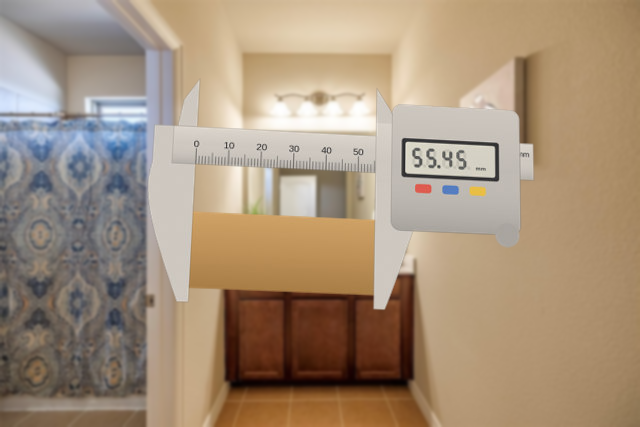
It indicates 55.45; mm
